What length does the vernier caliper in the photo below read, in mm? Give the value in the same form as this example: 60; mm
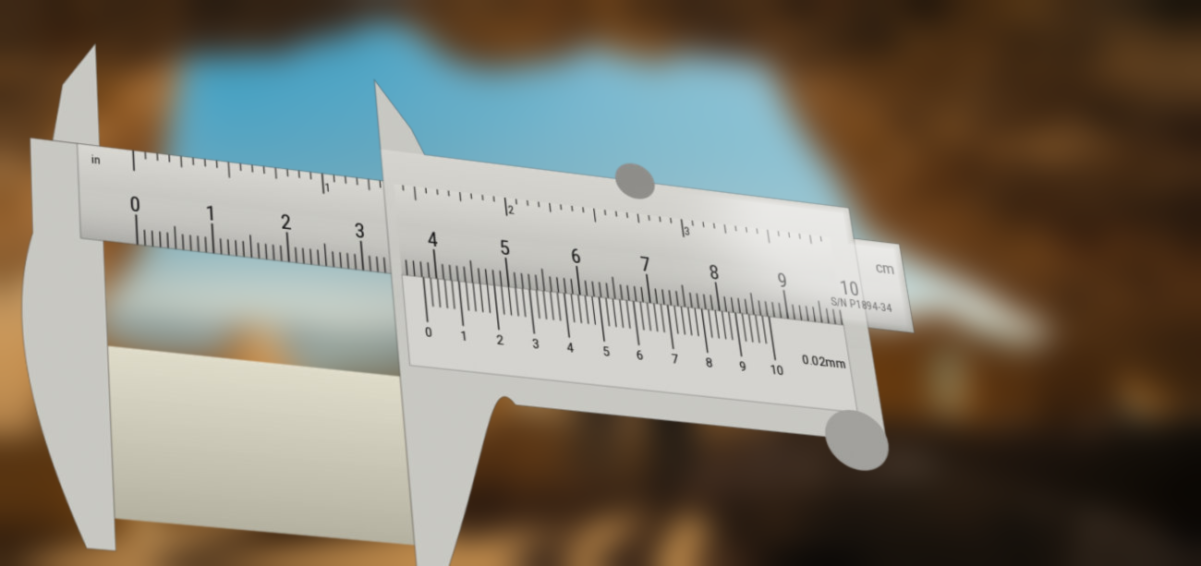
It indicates 38.2; mm
